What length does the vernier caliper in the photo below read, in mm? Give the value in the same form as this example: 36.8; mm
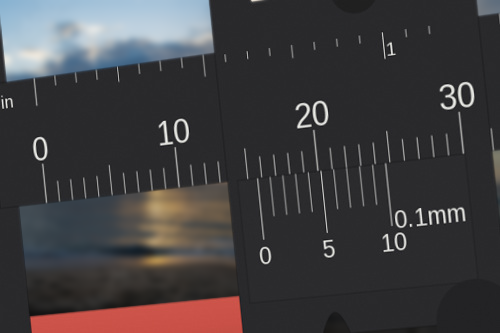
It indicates 15.7; mm
